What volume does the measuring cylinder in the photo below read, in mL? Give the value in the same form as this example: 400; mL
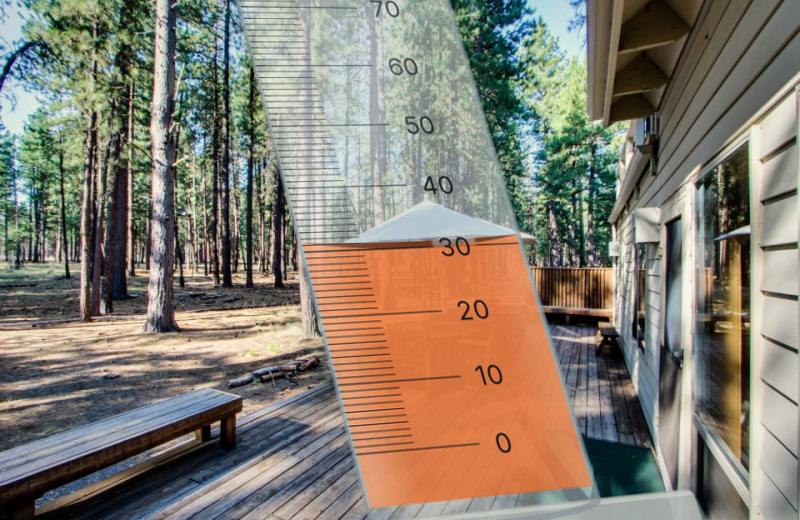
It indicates 30; mL
